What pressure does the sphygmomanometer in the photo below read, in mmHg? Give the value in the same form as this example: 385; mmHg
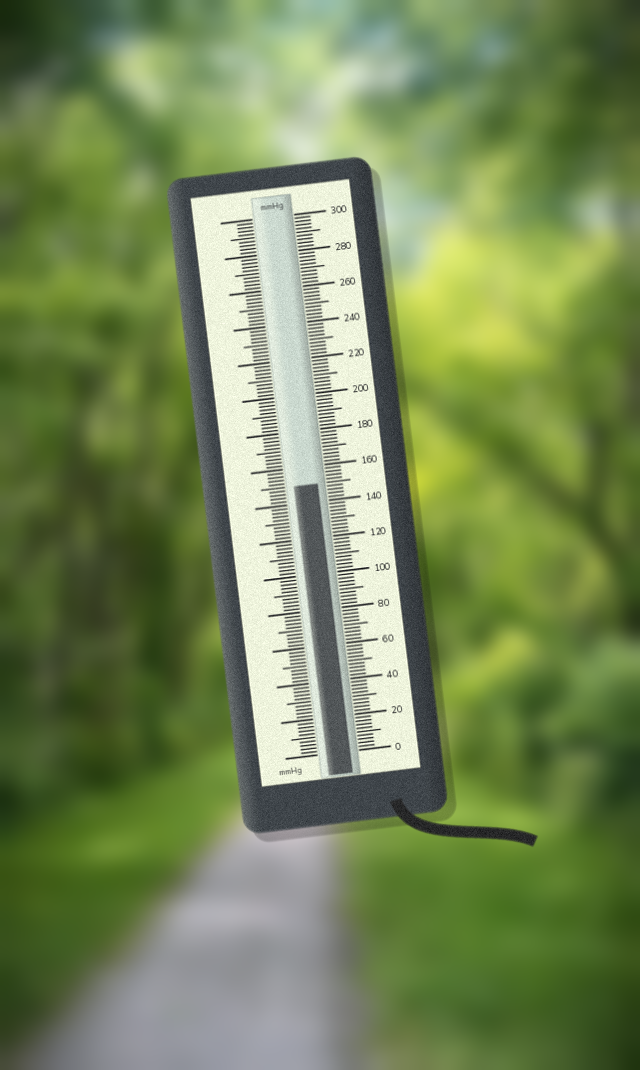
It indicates 150; mmHg
